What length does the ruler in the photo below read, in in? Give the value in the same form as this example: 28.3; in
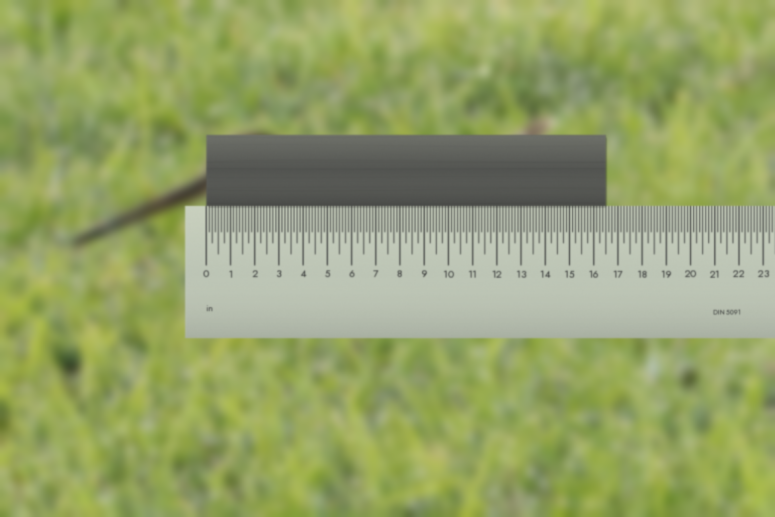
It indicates 16.5; in
